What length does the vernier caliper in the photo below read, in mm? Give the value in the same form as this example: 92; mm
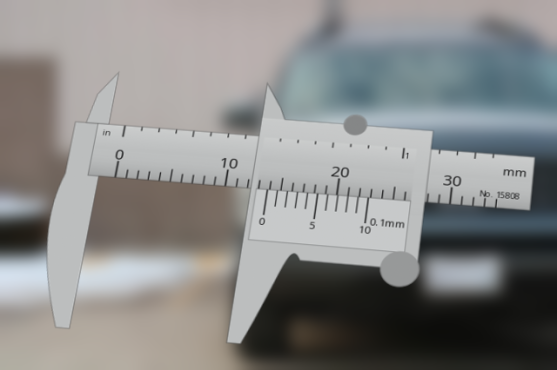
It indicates 13.8; mm
